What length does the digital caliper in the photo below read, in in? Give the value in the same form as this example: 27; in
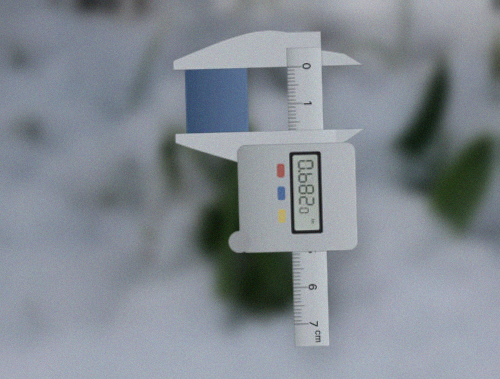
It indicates 0.6820; in
